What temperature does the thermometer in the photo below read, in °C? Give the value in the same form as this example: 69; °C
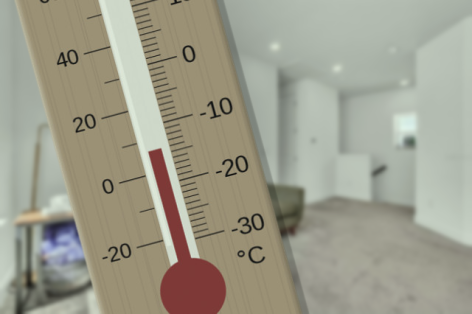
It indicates -14; °C
